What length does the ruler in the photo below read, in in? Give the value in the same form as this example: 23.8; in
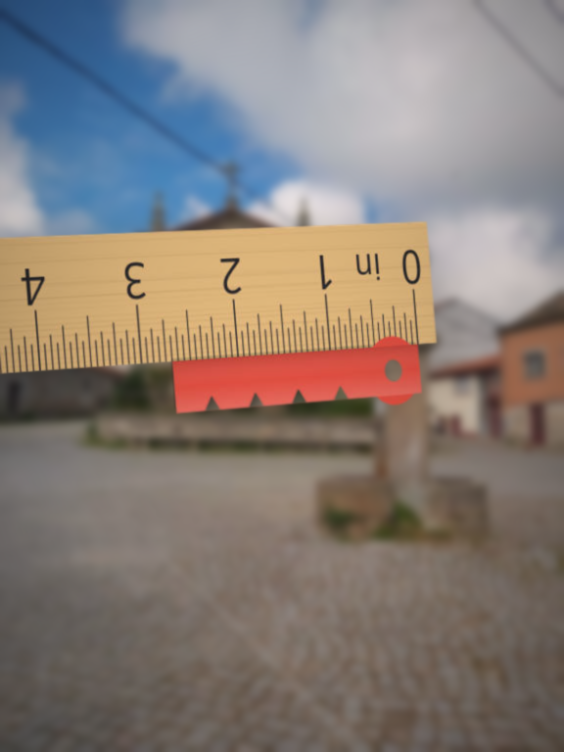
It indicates 2.6875; in
